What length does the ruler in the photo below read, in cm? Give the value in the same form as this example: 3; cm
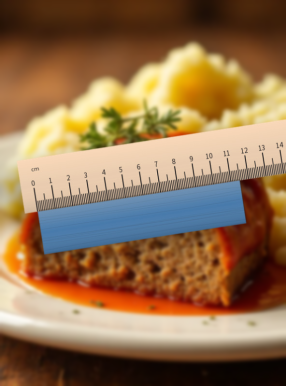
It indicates 11.5; cm
